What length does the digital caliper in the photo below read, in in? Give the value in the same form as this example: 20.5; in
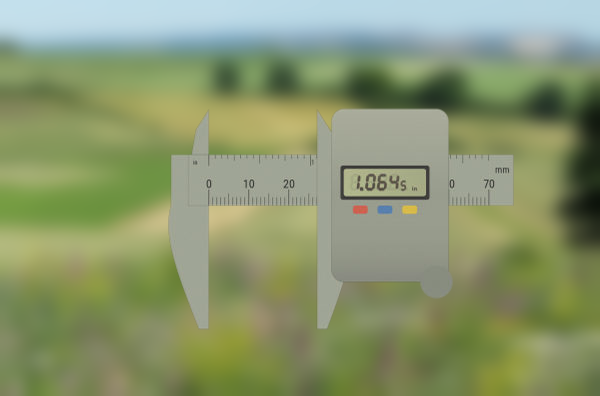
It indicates 1.0645; in
